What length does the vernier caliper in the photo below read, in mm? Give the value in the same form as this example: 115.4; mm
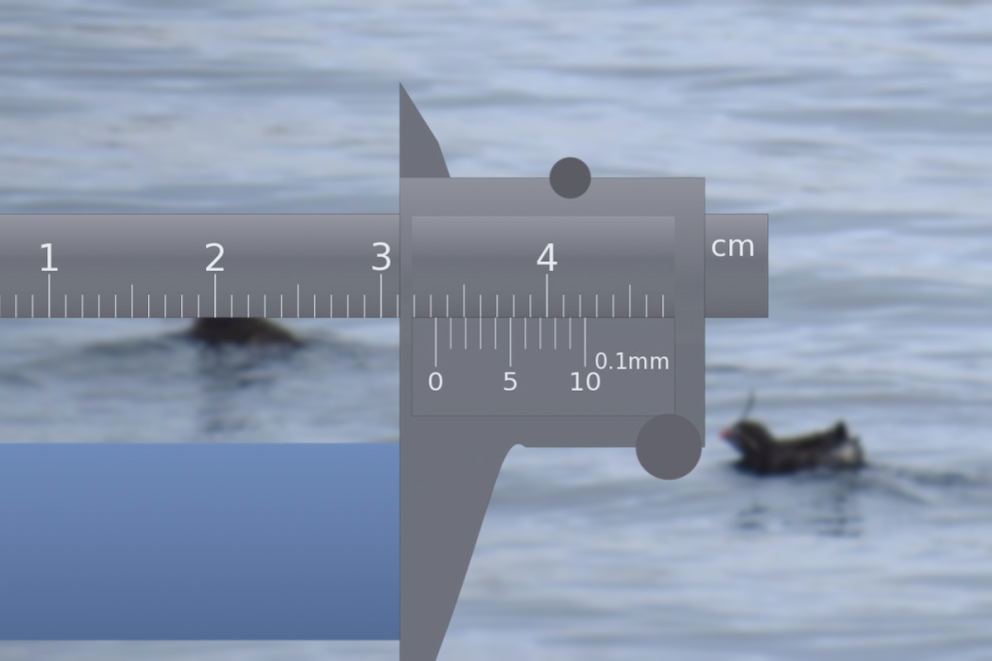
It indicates 33.3; mm
